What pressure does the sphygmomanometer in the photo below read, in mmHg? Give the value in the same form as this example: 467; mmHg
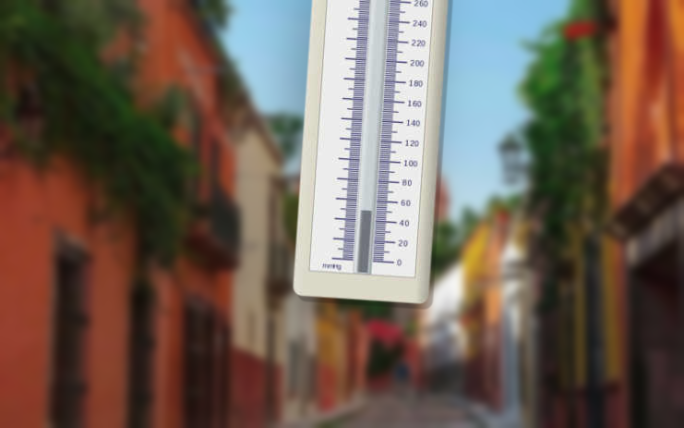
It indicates 50; mmHg
